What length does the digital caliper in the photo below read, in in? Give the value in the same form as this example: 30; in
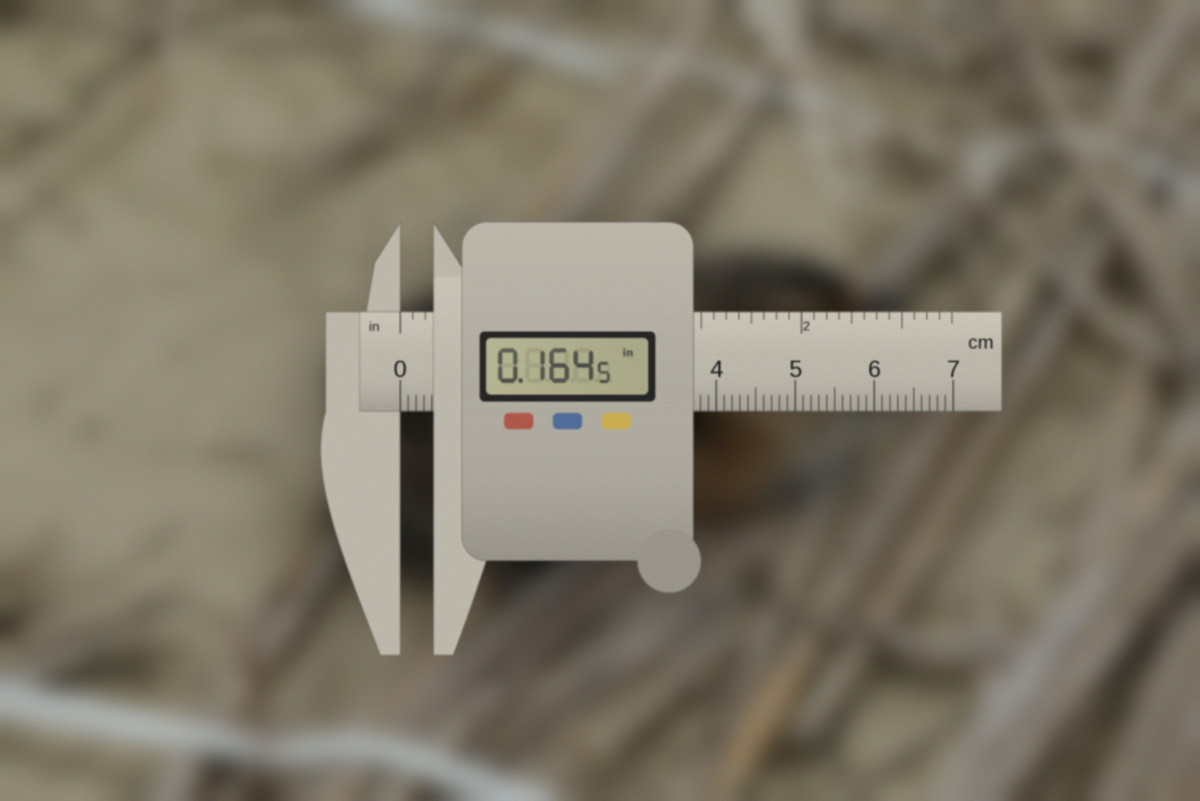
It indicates 0.1645; in
